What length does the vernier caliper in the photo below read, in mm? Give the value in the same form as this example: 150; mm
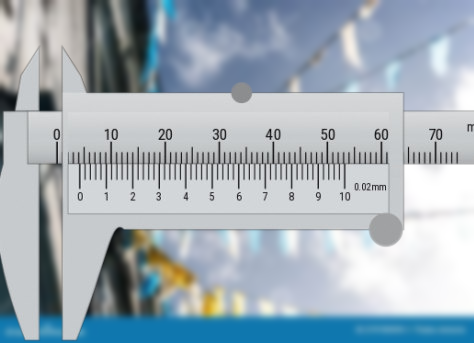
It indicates 4.2; mm
